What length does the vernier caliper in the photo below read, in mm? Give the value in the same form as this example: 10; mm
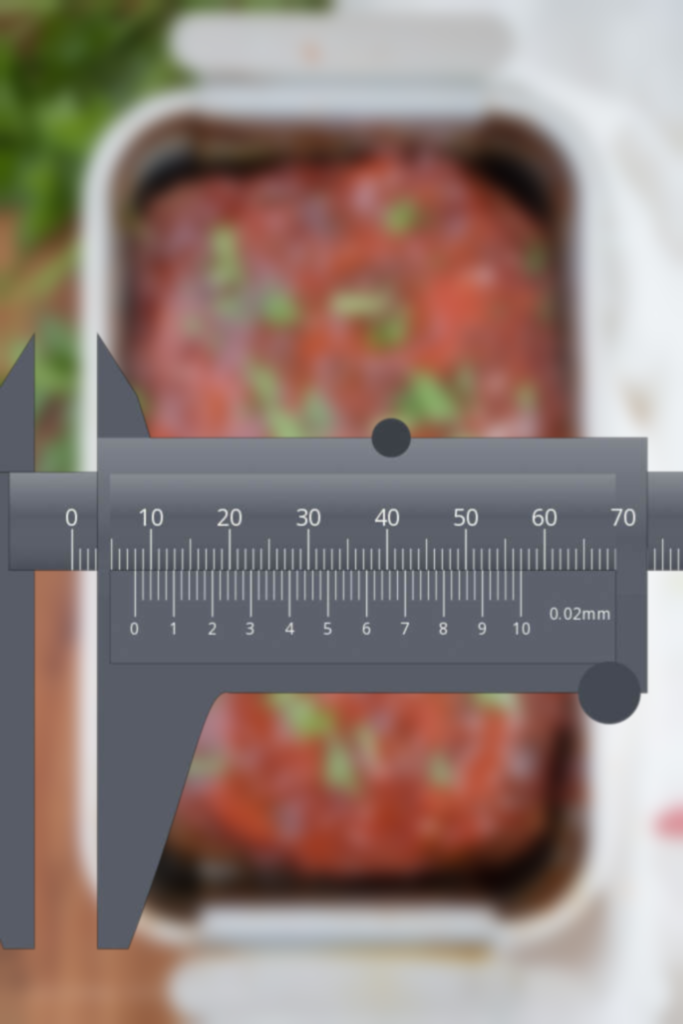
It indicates 8.0; mm
